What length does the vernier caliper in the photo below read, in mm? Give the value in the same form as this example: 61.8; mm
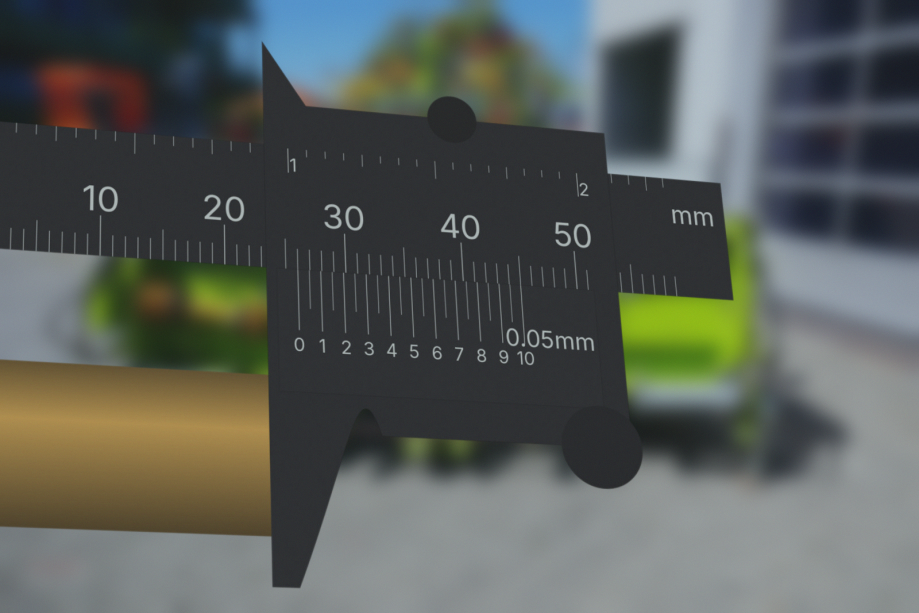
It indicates 26.0; mm
